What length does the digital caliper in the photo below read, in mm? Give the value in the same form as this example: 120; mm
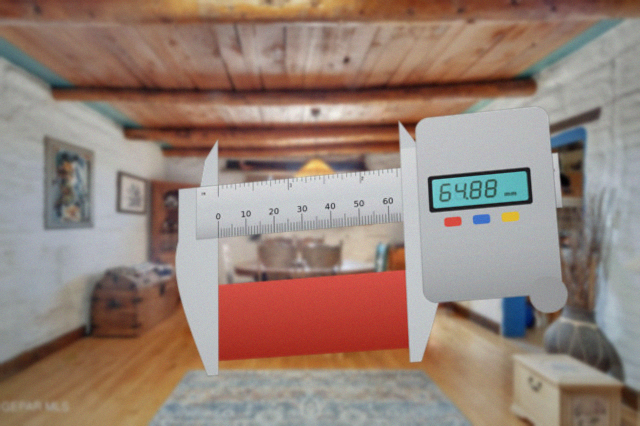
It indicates 64.88; mm
